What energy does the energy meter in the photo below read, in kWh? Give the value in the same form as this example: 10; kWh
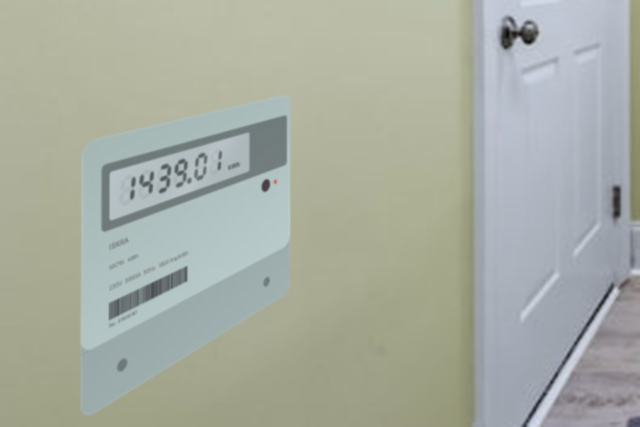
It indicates 1439.01; kWh
